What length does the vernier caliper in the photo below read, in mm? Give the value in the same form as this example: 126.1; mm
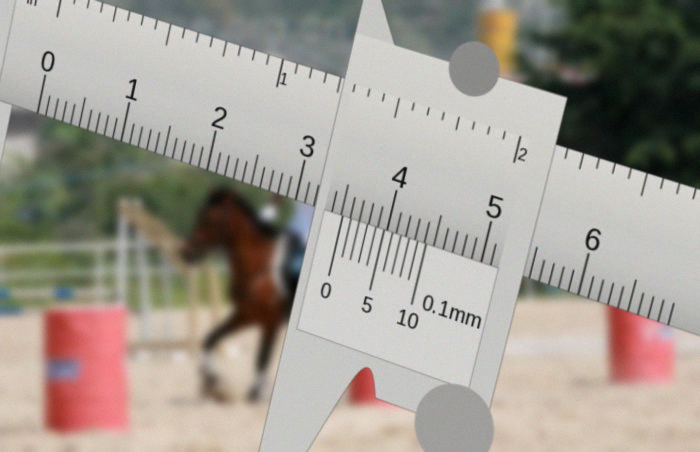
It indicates 35.2; mm
